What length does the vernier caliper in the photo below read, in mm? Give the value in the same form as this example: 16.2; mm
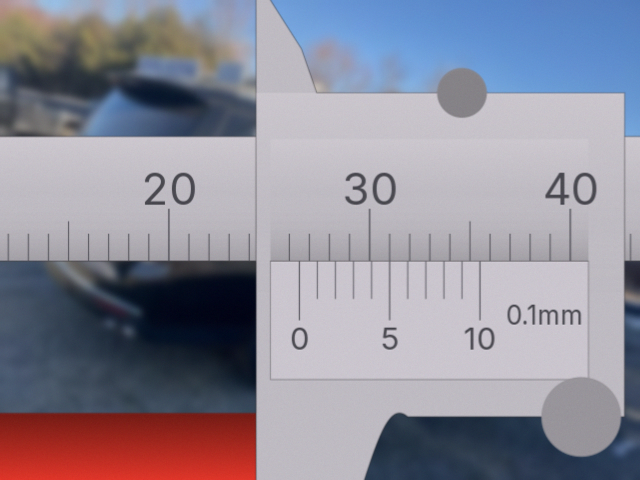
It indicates 26.5; mm
